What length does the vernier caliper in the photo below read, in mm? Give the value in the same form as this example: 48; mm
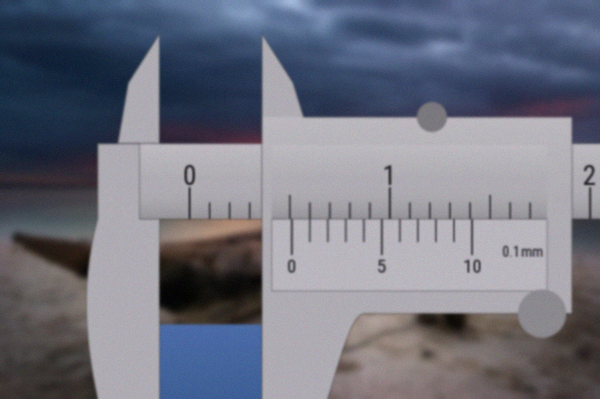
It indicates 5.1; mm
